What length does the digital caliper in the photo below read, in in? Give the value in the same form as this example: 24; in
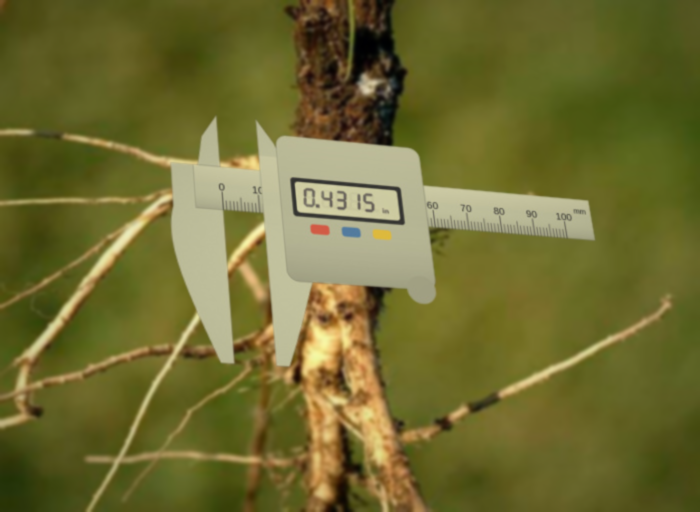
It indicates 0.4315; in
